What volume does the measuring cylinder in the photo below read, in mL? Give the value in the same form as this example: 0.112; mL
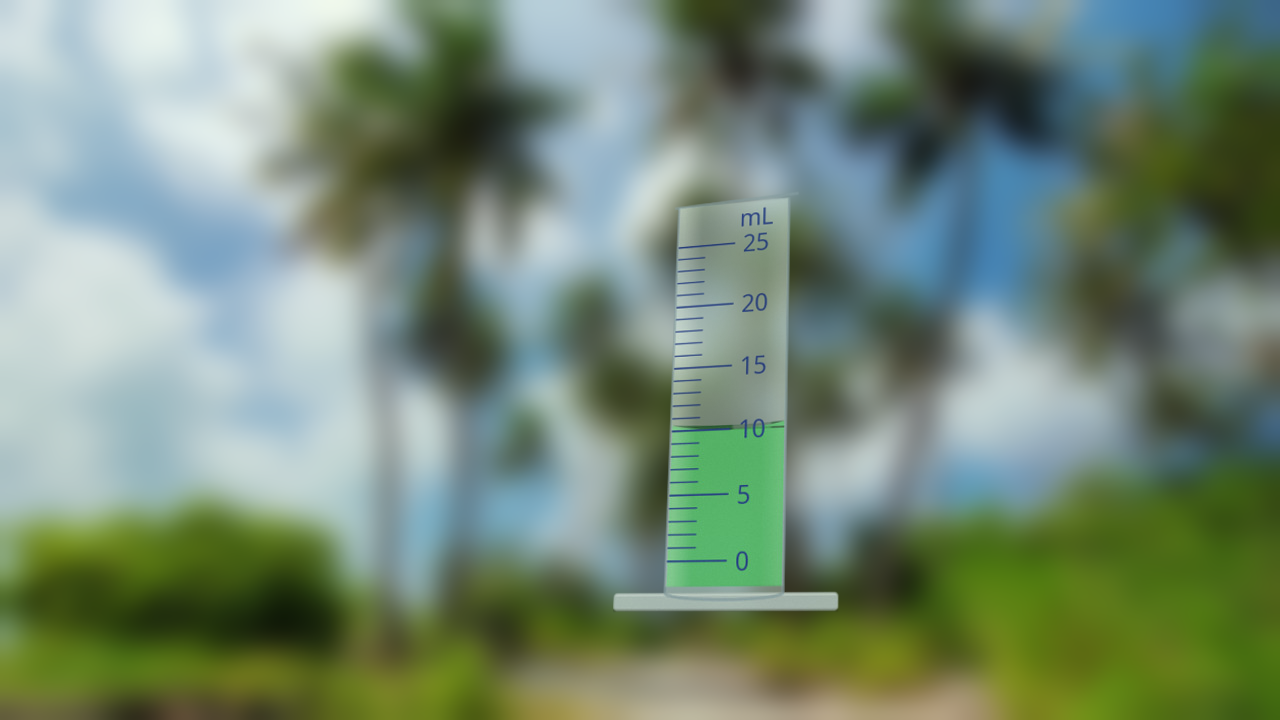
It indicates 10; mL
